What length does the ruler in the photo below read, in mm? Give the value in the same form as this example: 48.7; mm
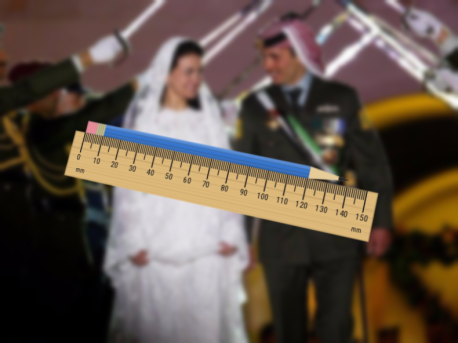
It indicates 140; mm
